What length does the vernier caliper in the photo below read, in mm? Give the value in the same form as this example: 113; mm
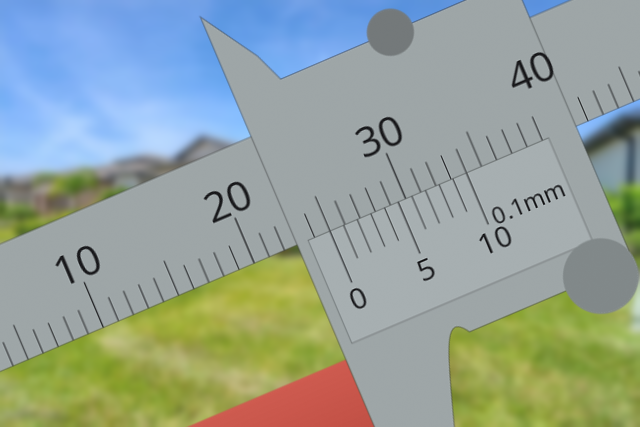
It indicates 25.0; mm
